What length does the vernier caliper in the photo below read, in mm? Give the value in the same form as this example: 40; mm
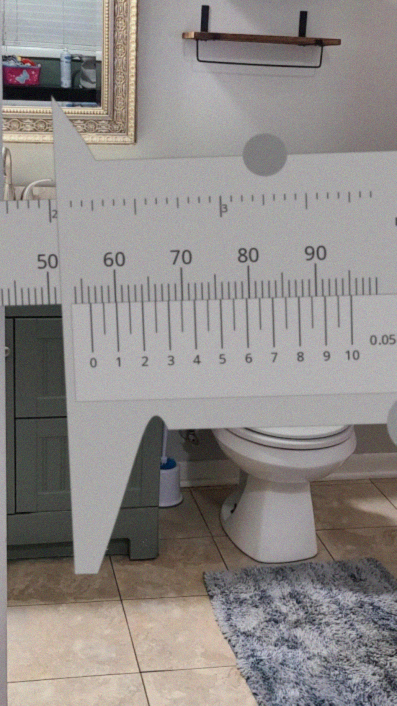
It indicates 56.2; mm
